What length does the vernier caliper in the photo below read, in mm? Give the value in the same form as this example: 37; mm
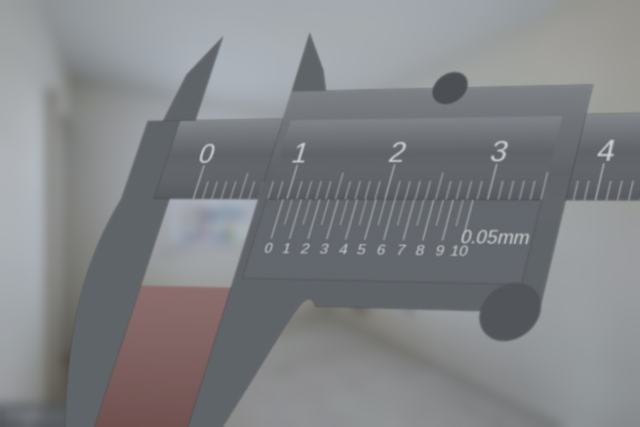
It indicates 9.6; mm
